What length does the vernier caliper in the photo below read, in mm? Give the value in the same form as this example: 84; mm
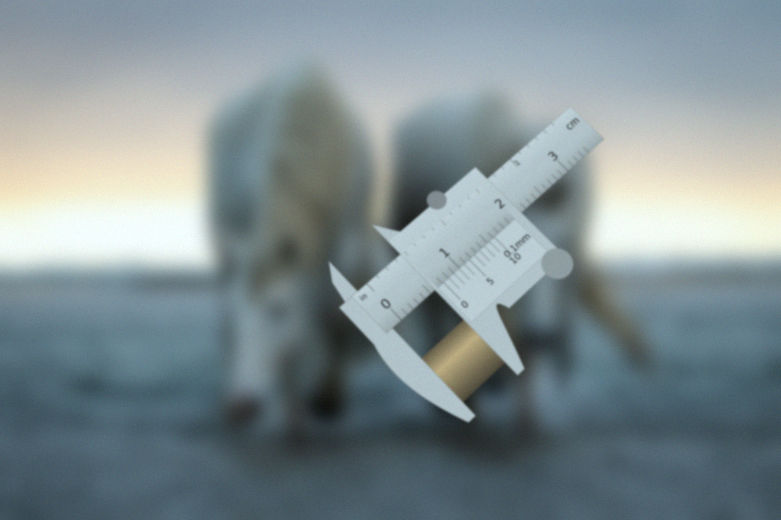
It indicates 7.2; mm
